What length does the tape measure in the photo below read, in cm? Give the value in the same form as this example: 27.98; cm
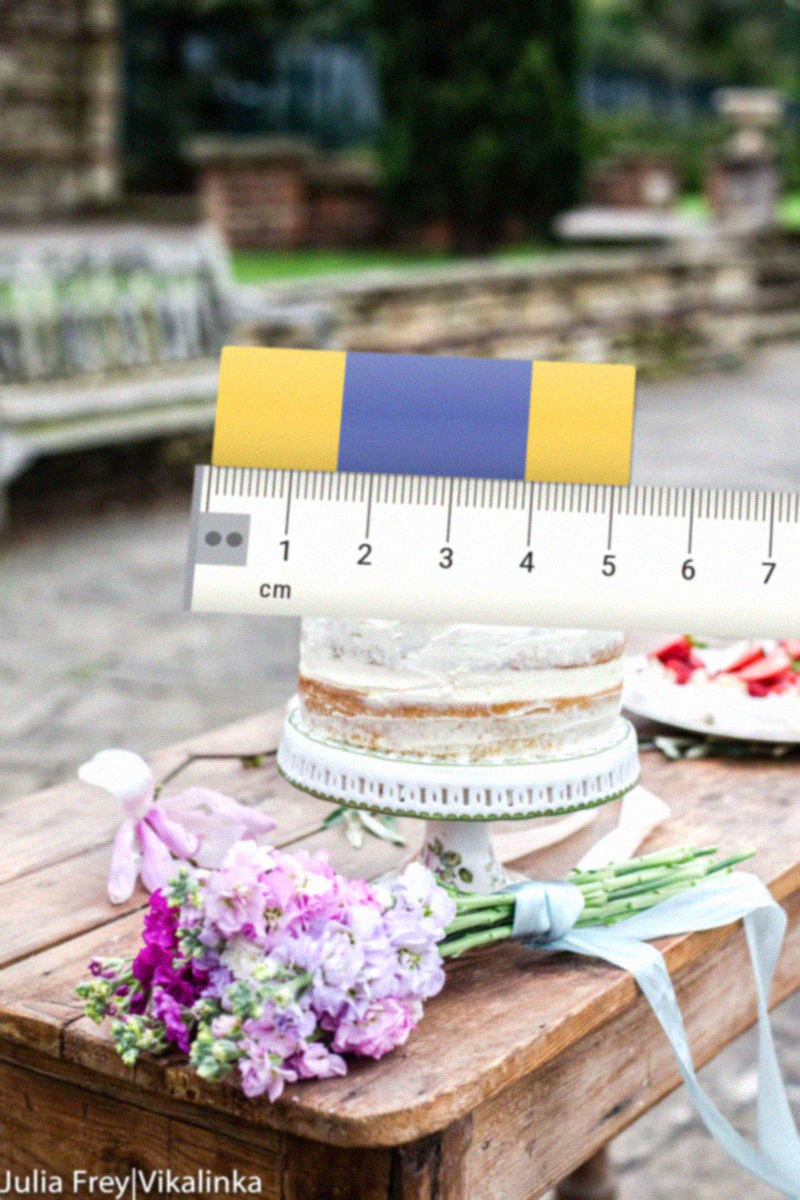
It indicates 5.2; cm
